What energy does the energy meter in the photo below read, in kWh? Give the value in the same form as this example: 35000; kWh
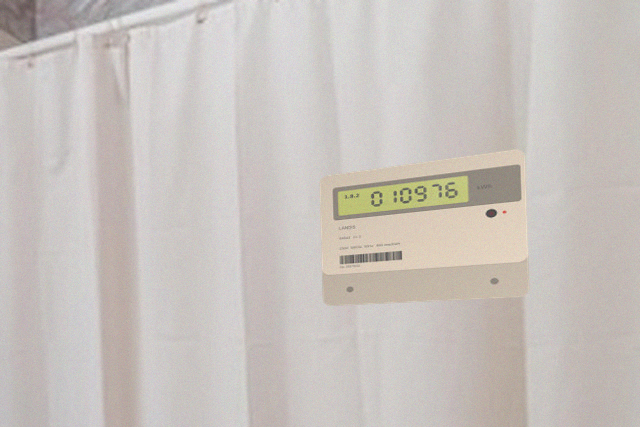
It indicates 10976; kWh
